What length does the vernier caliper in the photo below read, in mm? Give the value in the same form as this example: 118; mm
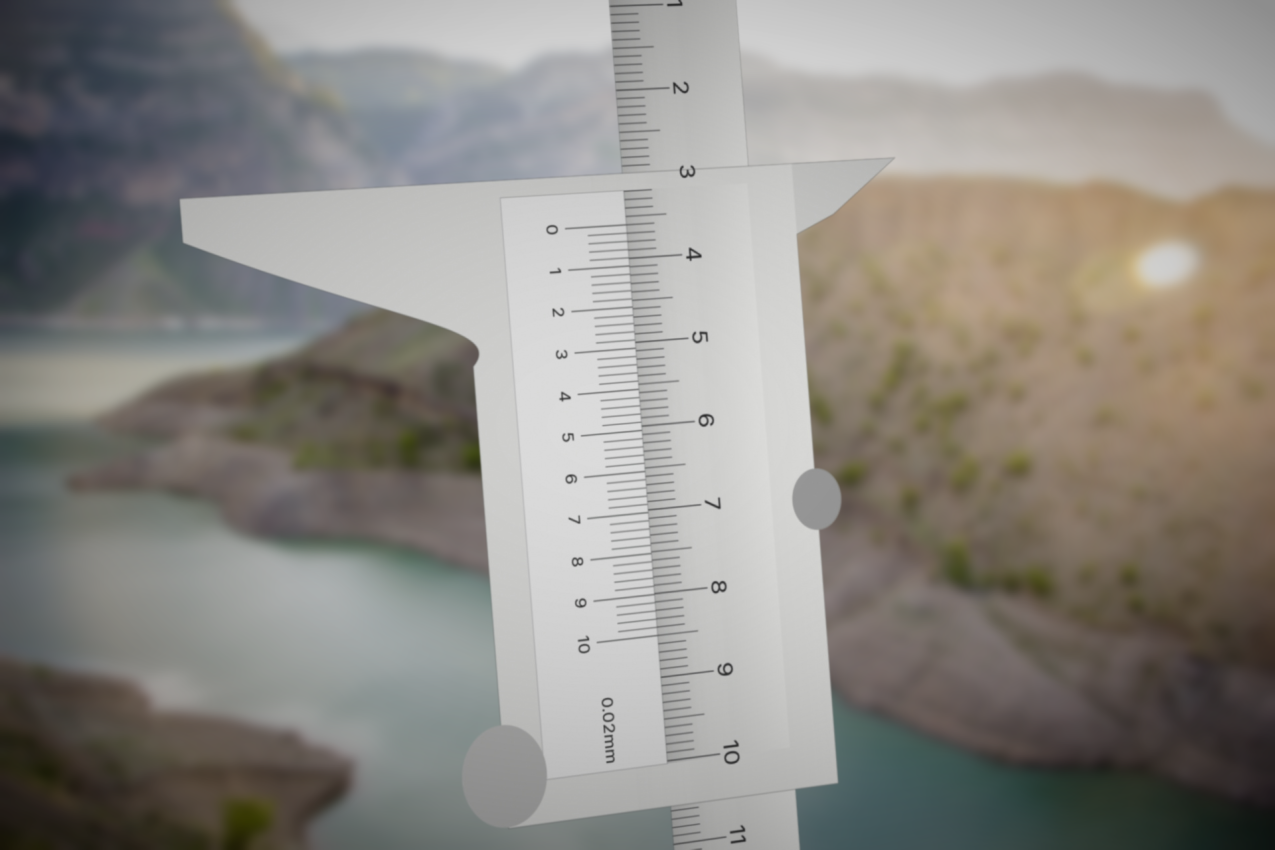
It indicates 36.0; mm
